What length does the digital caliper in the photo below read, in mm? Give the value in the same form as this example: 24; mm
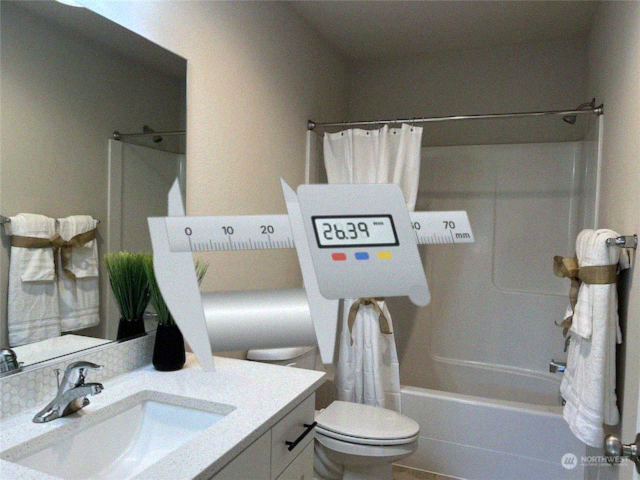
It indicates 26.39; mm
